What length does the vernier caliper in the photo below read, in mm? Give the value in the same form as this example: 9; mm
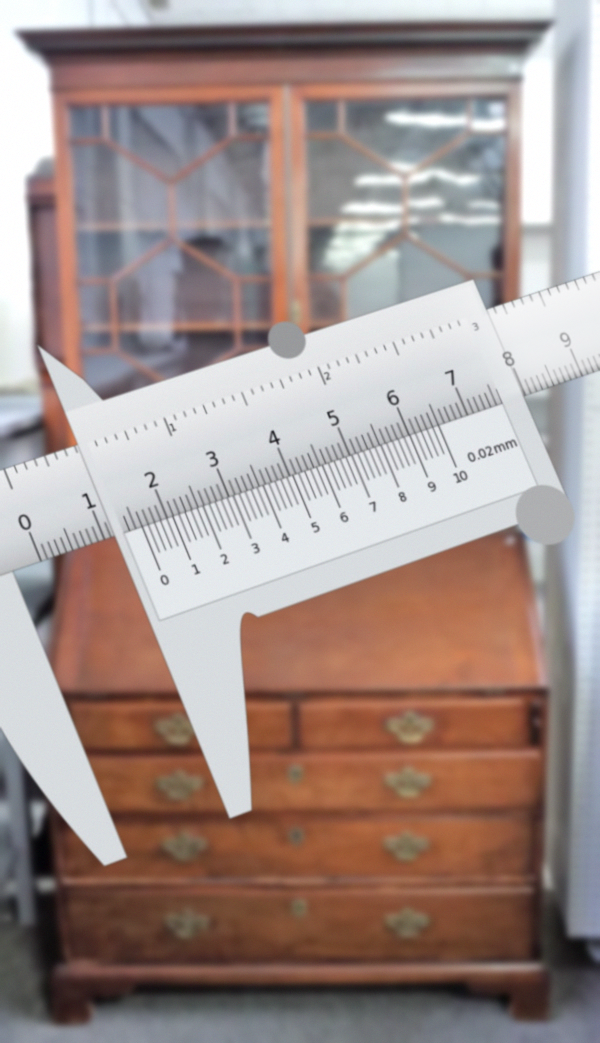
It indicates 16.0; mm
